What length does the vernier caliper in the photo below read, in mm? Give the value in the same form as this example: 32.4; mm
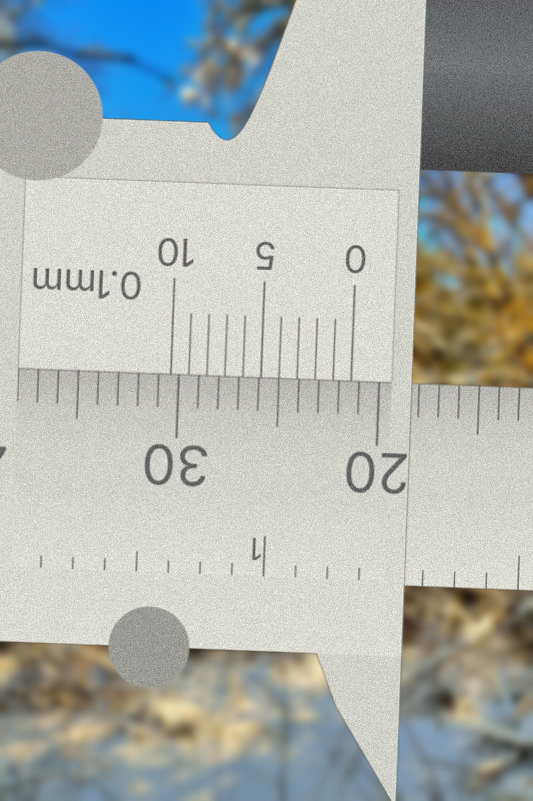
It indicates 21.4; mm
